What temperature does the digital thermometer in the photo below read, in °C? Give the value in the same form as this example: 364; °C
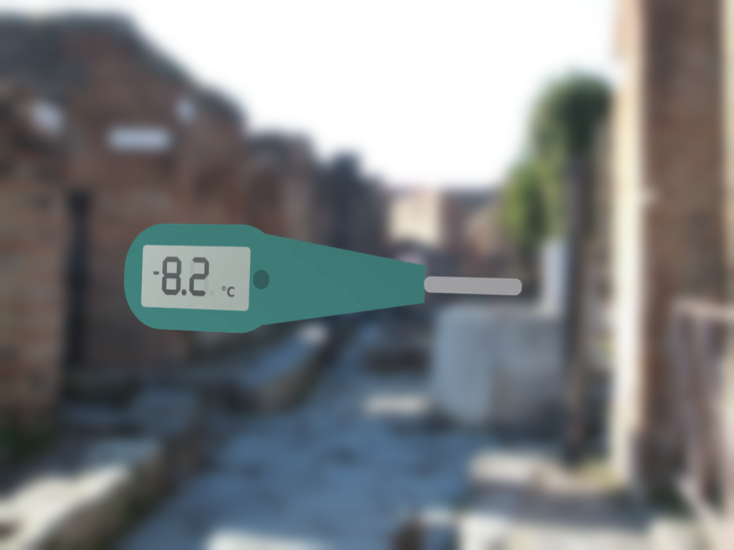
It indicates -8.2; °C
